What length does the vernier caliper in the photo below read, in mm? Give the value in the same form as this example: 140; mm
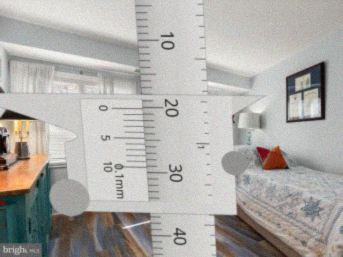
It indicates 20.2; mm
